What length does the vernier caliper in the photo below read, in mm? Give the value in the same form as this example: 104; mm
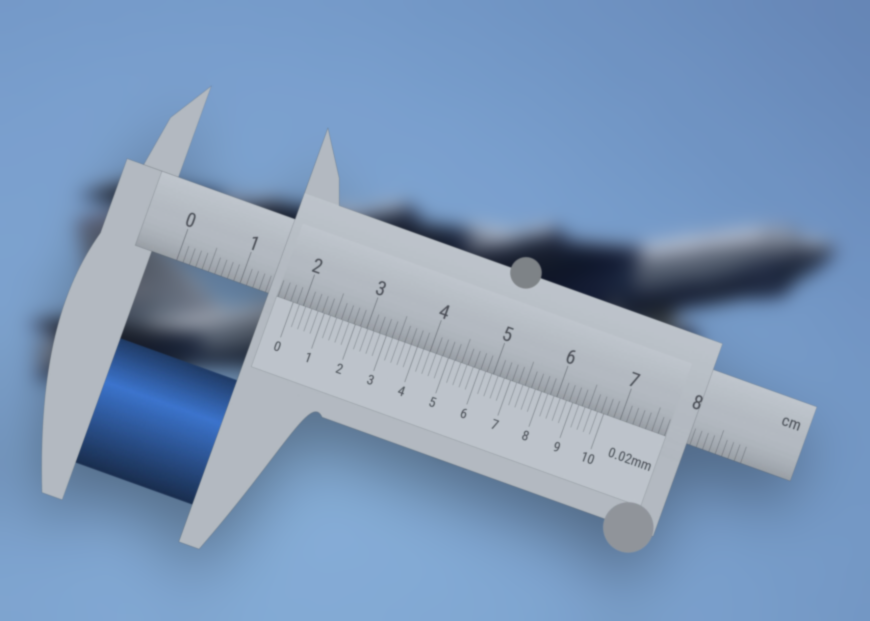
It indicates 18.4; mm
